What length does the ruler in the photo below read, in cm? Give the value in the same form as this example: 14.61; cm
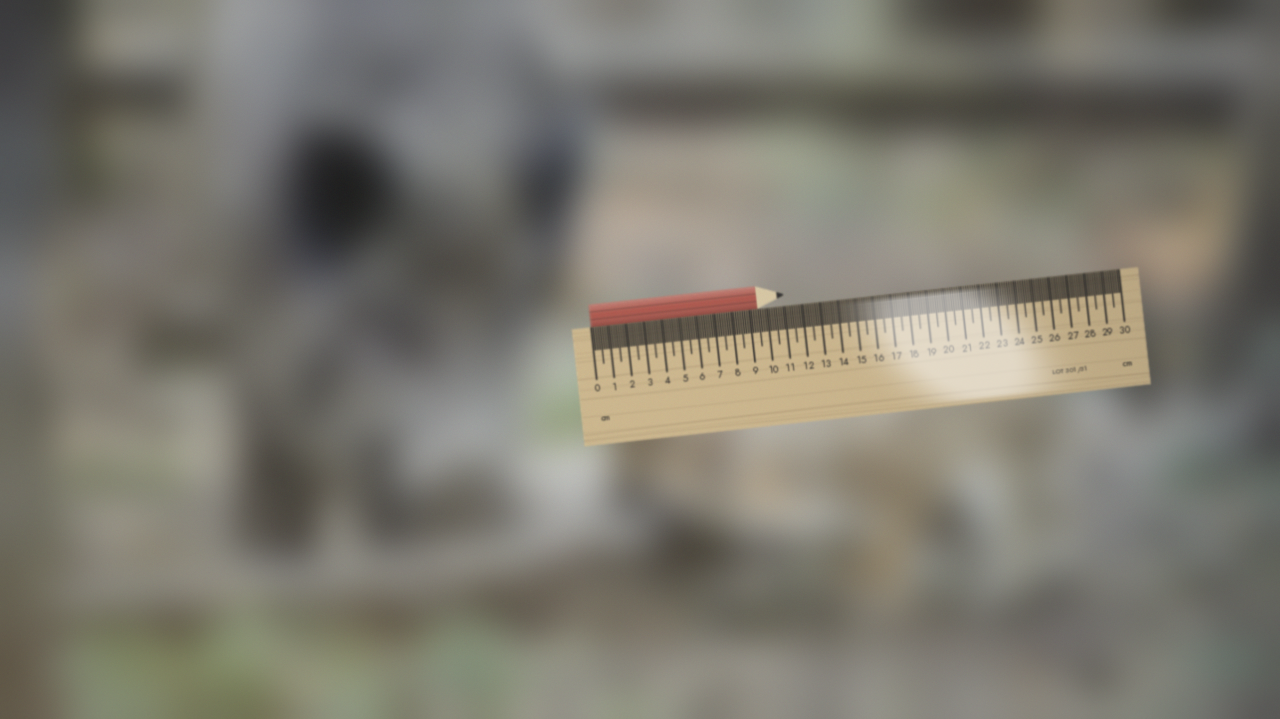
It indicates 11; cm
